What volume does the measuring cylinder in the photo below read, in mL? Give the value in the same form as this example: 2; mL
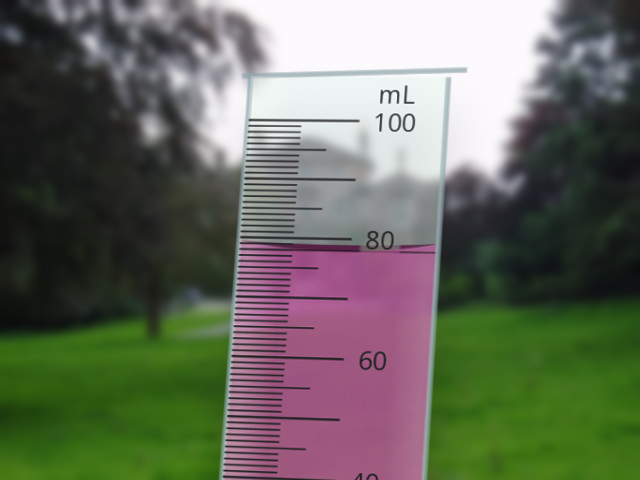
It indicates 78; mL
